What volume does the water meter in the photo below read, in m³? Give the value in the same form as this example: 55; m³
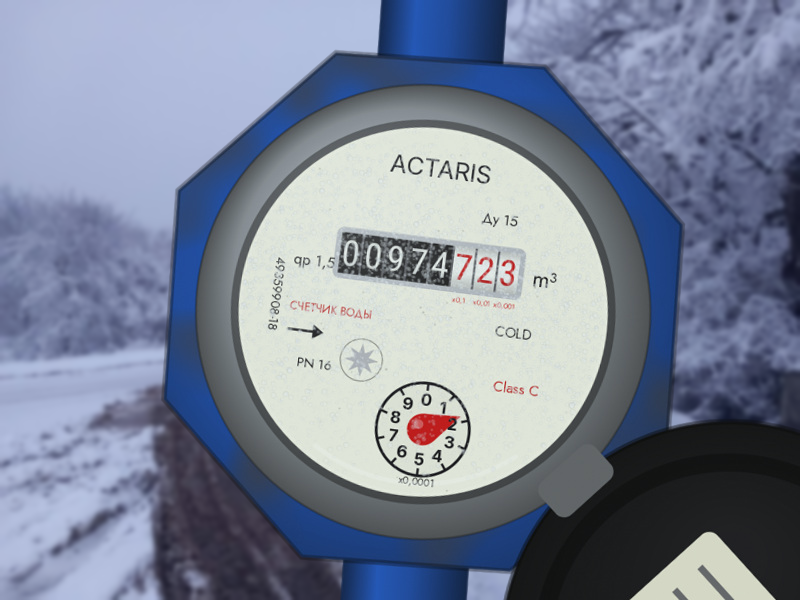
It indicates 974.7231; m³
